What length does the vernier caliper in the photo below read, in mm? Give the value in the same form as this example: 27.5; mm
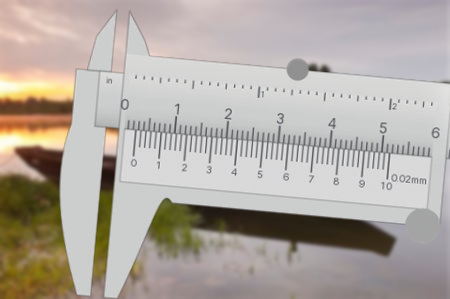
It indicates 2.5; mm
